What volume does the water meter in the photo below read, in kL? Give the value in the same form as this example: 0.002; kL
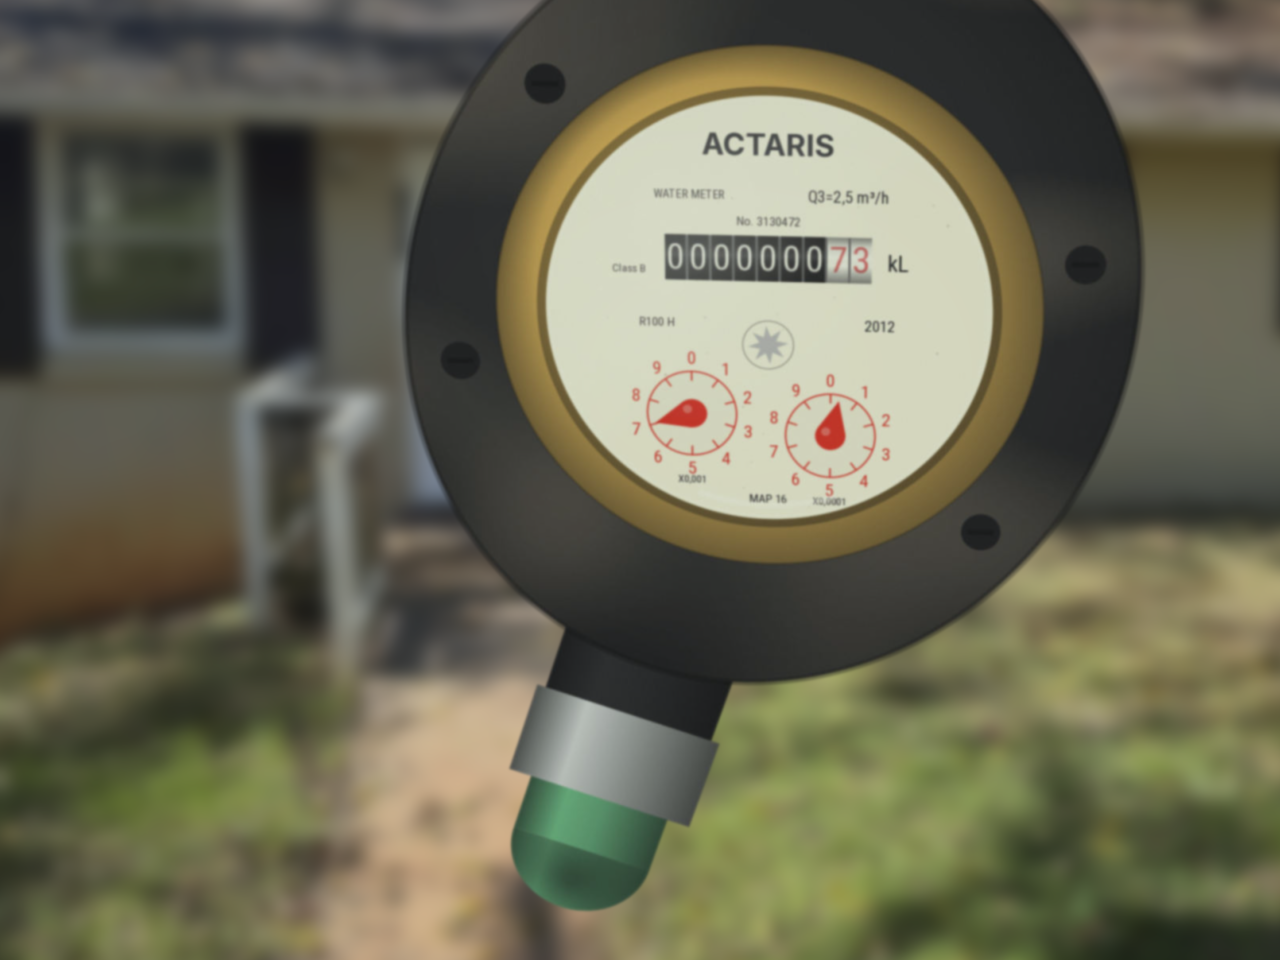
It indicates 0.7370; kL
